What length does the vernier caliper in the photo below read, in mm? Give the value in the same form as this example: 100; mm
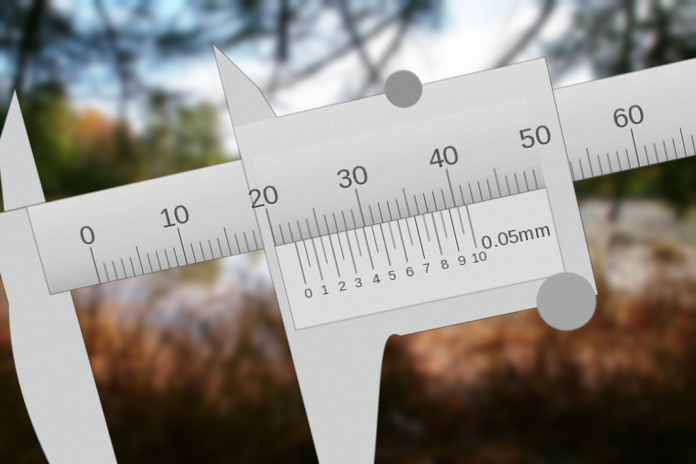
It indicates 22.2; mm
